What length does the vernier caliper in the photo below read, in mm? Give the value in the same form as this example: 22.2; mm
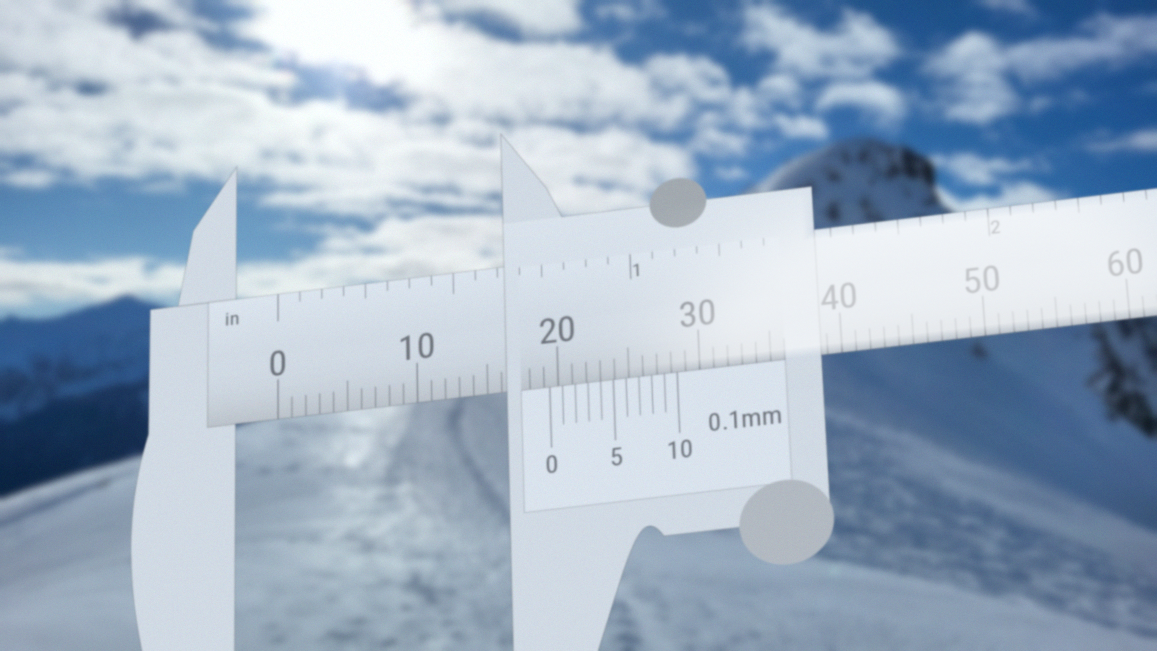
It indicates 19.4; mm
